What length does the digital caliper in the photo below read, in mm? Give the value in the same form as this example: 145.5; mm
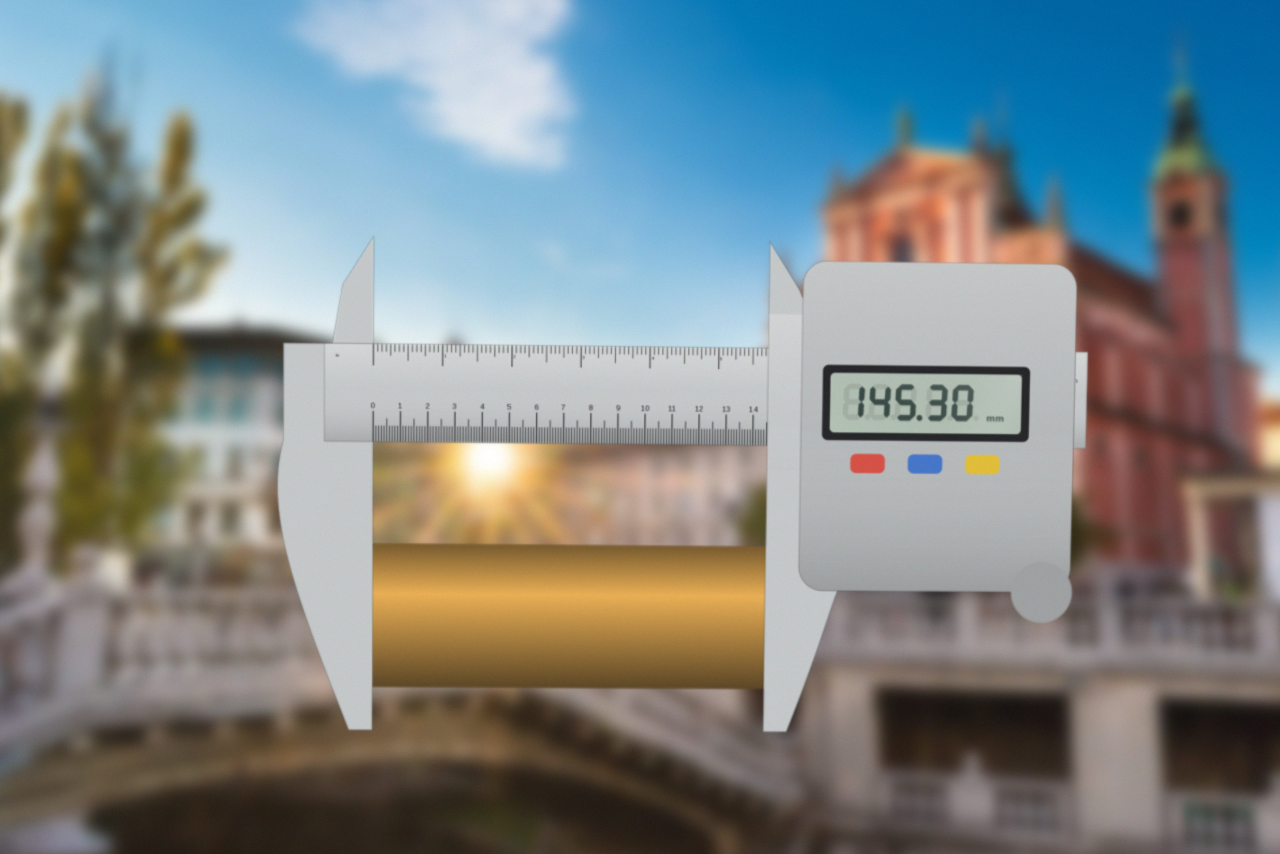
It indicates 145.30; mm
